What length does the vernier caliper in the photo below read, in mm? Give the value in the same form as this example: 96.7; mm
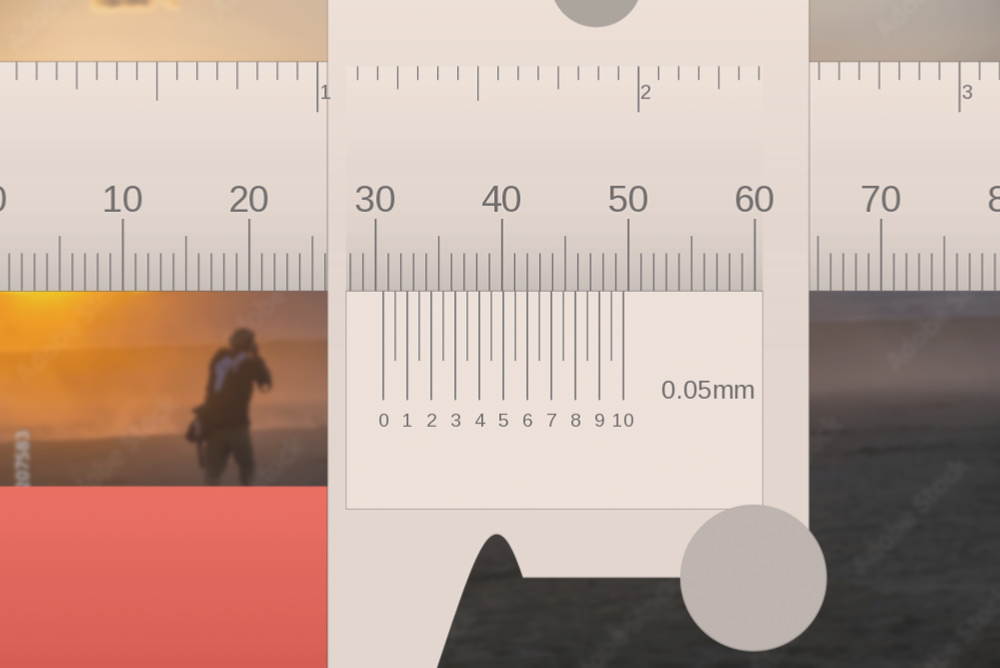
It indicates 30.6; mm
